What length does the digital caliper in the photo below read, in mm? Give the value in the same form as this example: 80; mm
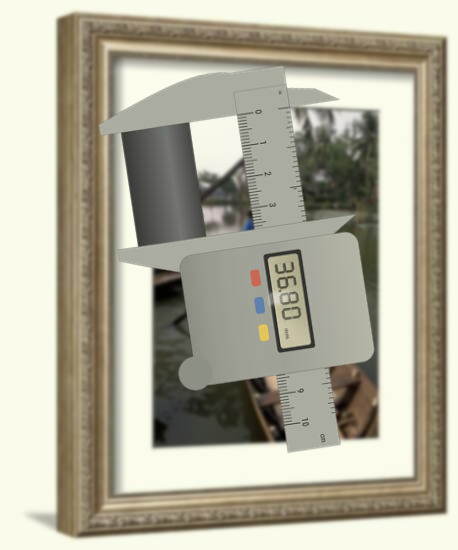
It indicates 36.80; mm
